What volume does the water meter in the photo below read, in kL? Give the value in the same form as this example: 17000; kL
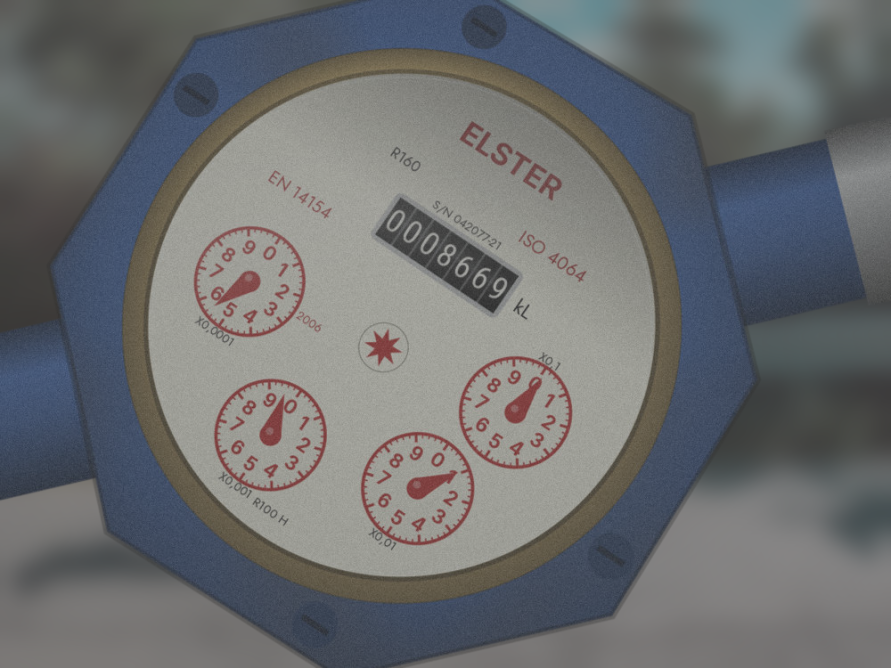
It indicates 8669.0095; kL
